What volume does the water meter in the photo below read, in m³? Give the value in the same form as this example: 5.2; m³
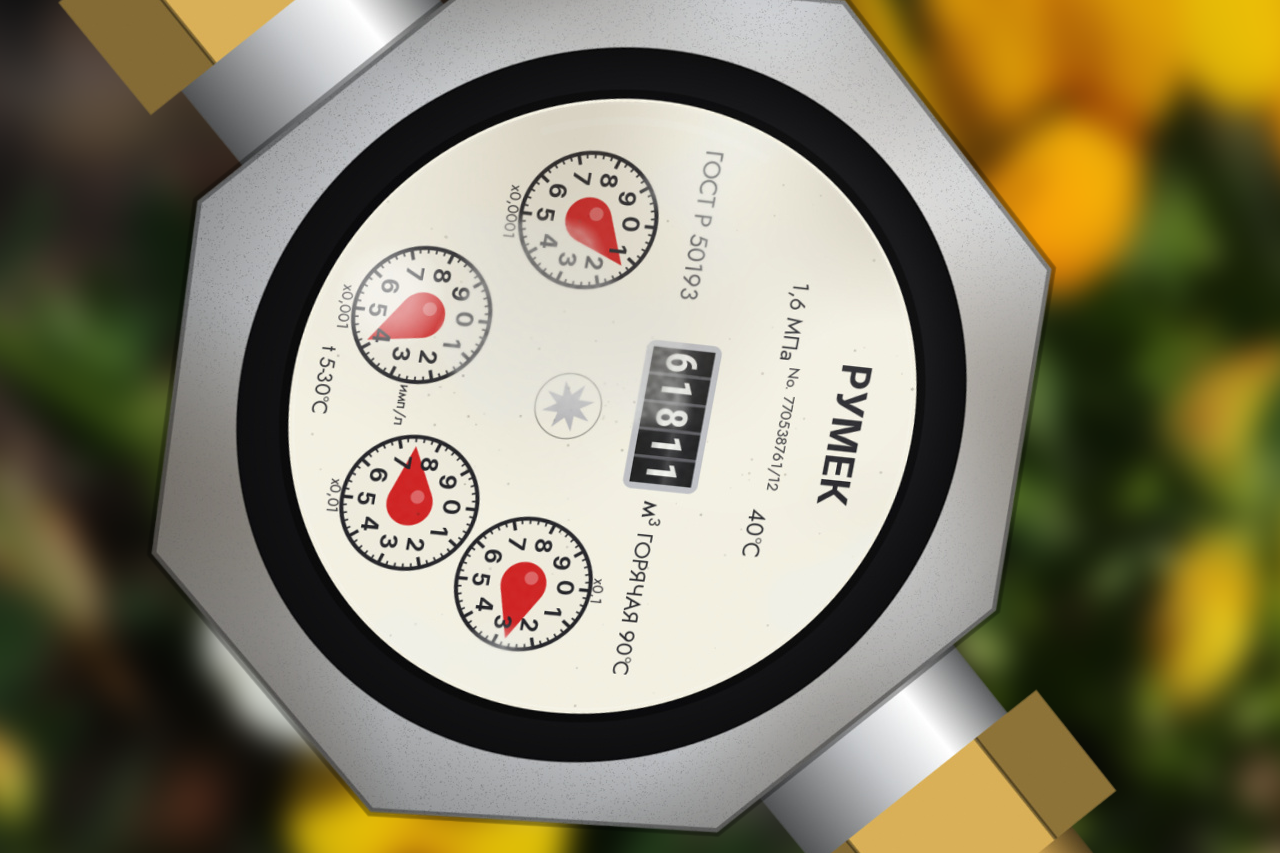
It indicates 61811.2741; m³
